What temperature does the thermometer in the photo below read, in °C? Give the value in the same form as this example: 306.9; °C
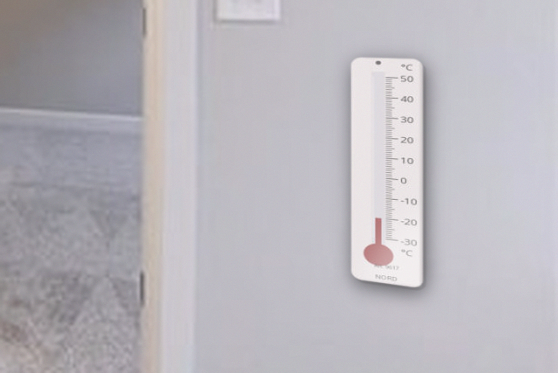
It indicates -20; °C
